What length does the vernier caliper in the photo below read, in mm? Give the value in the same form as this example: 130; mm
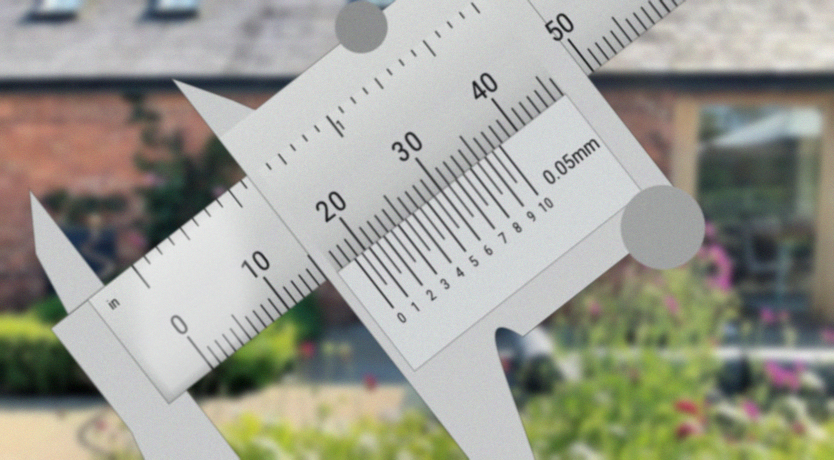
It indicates 18.6; mm
